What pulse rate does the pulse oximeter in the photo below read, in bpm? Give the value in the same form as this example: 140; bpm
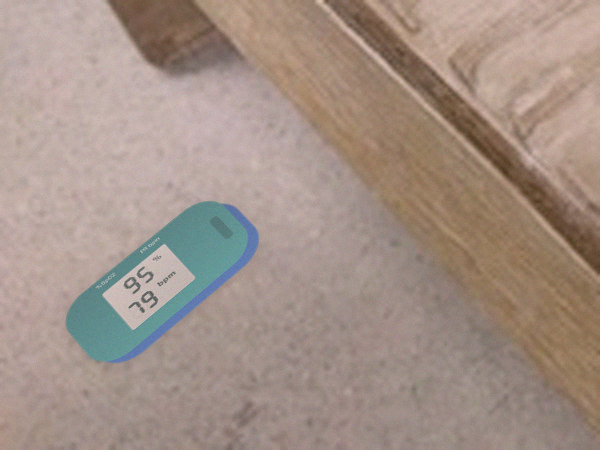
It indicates 79; bpm
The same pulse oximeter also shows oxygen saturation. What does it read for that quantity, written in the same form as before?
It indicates 95; %
